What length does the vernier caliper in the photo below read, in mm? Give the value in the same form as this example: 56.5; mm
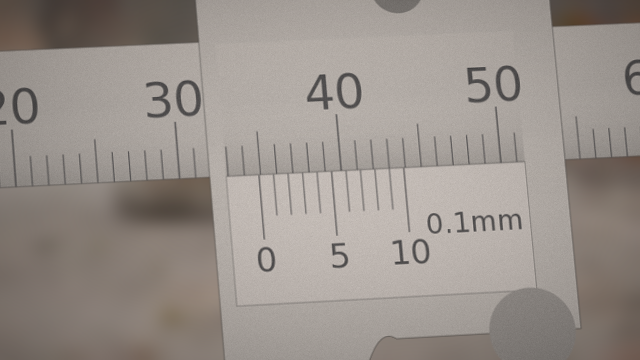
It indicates 34.9; mm
